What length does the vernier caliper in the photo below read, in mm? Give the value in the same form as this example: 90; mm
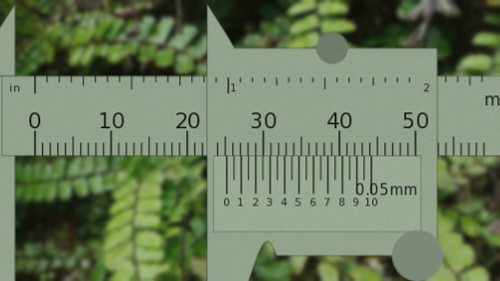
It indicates 25.2; mm
